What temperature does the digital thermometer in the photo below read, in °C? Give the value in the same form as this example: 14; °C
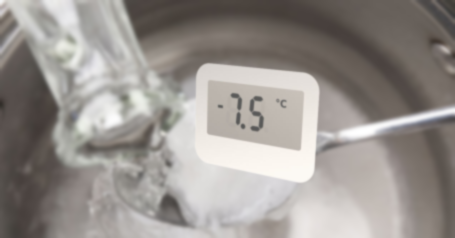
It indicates -7.5; °C
